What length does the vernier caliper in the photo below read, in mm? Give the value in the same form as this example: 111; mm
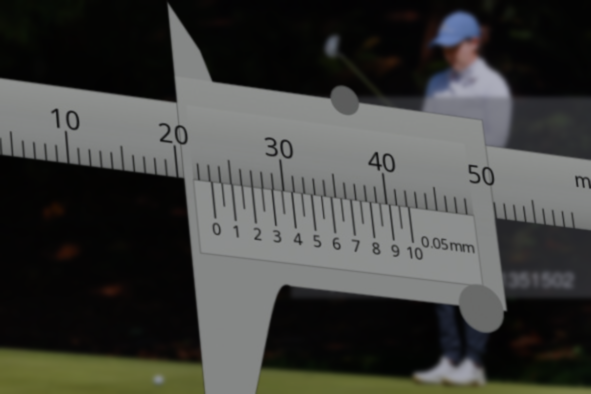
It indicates 23.2; mm
